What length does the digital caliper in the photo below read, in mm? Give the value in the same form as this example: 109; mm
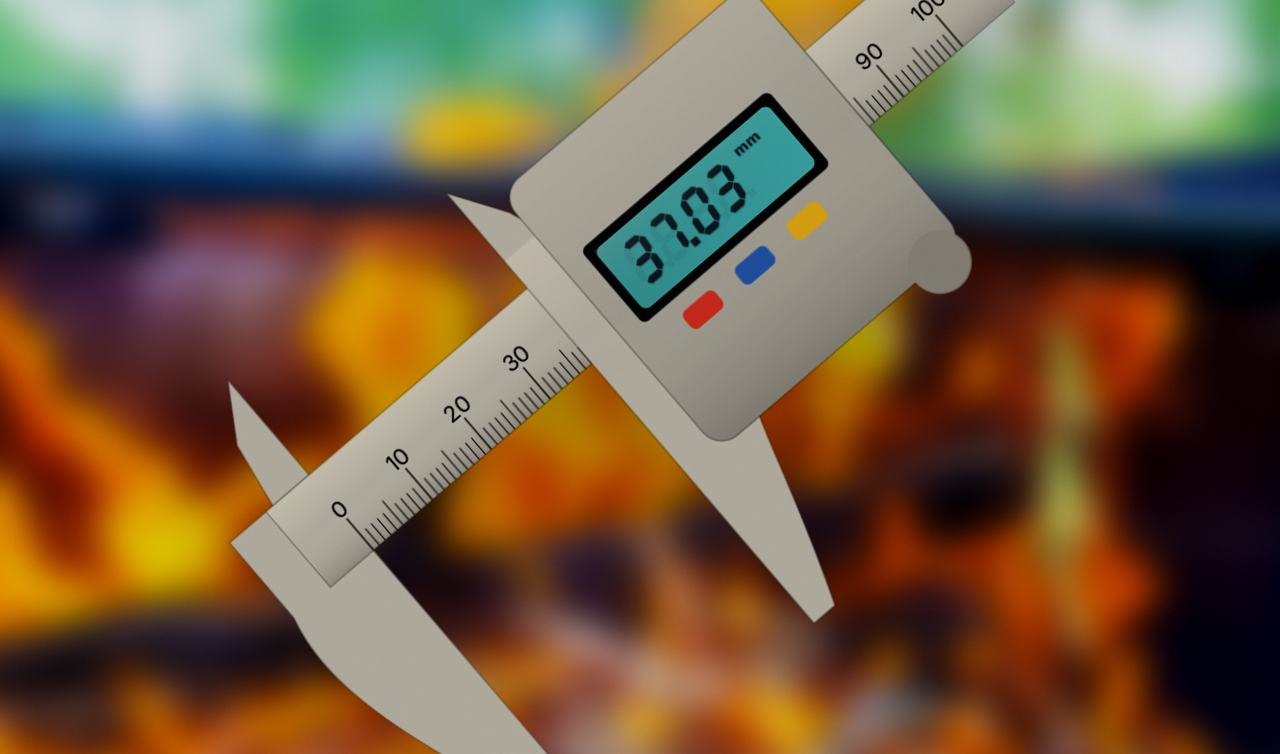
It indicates 37.03; mm
